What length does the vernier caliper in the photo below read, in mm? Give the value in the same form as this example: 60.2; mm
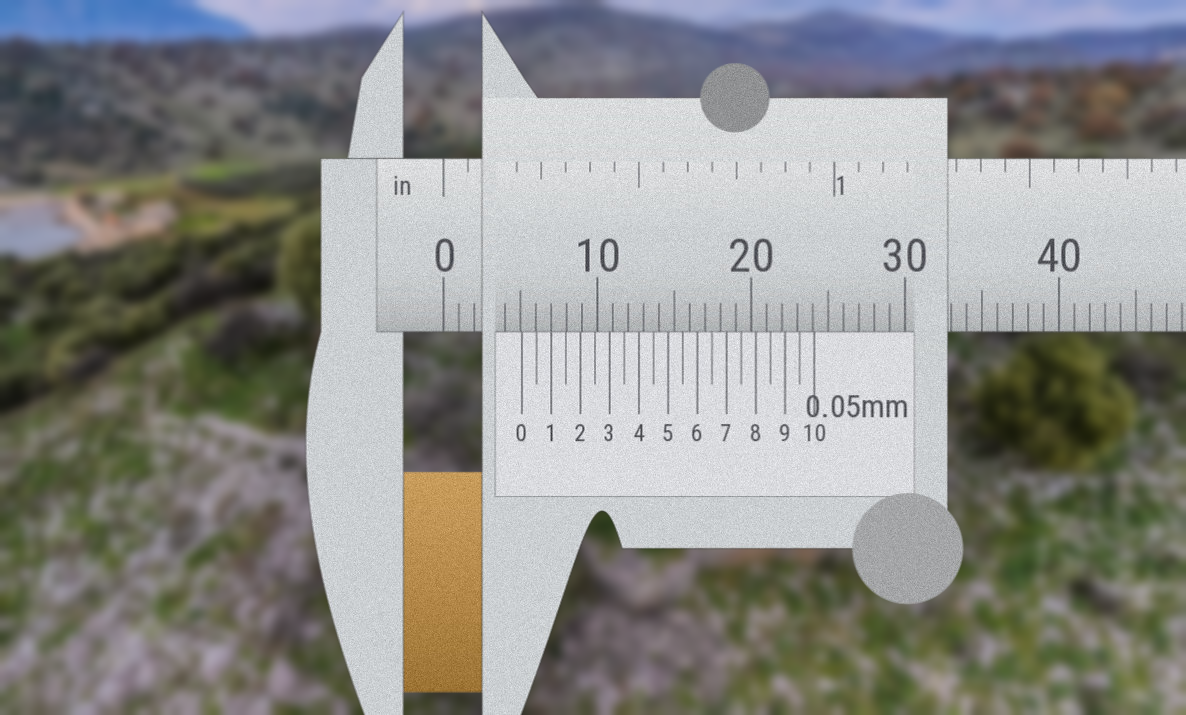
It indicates 5.1; mm
